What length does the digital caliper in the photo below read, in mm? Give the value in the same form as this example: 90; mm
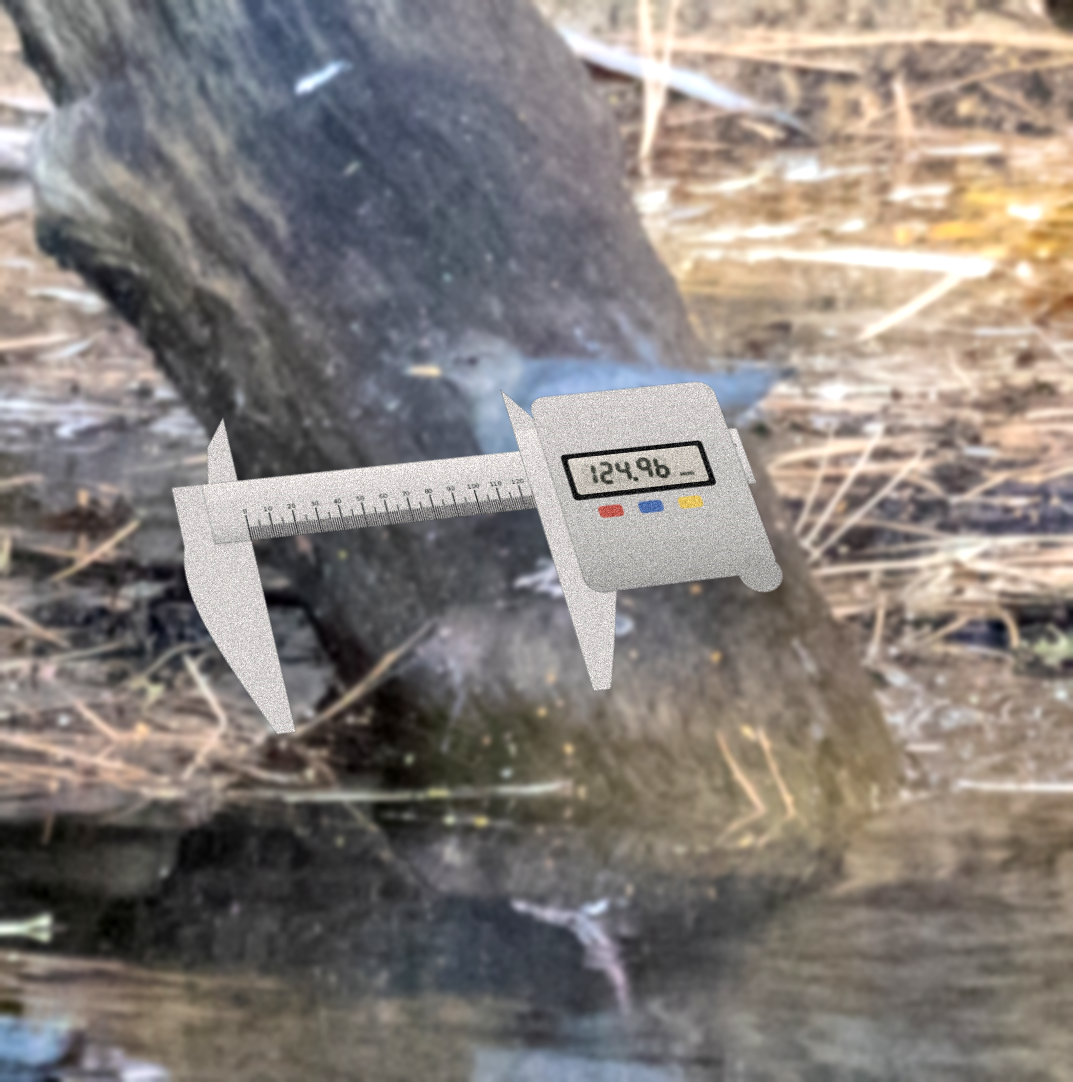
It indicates 124.96; mm
